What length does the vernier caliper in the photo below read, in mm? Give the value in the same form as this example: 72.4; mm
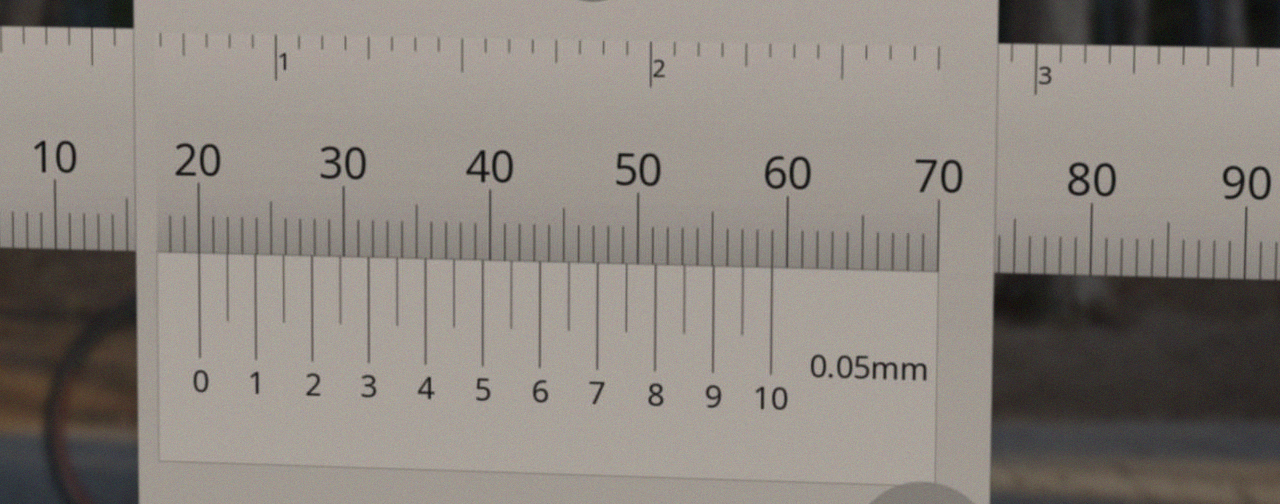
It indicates 20.0; mm
